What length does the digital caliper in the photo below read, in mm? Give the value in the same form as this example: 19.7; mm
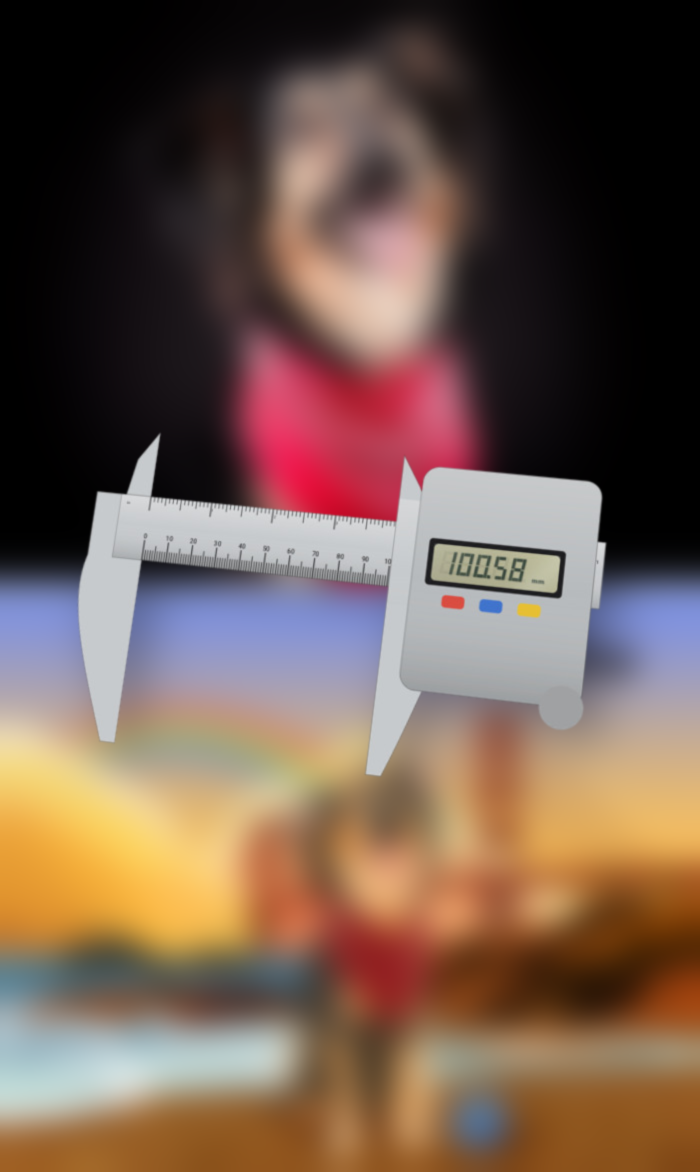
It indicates 100.58; mm
